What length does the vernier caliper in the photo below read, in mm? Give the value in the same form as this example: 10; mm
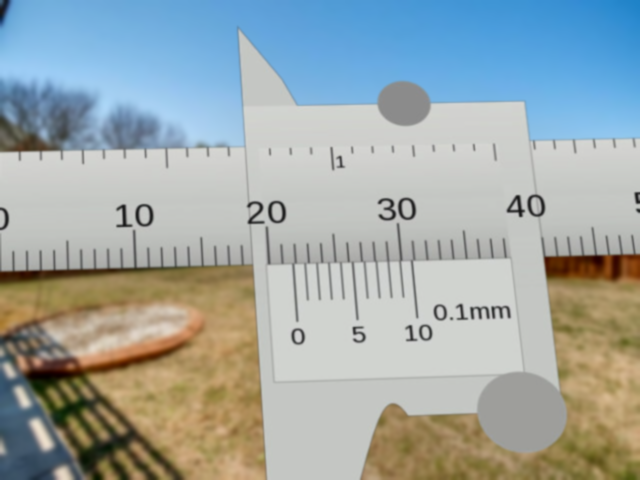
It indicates 21.8; mm
